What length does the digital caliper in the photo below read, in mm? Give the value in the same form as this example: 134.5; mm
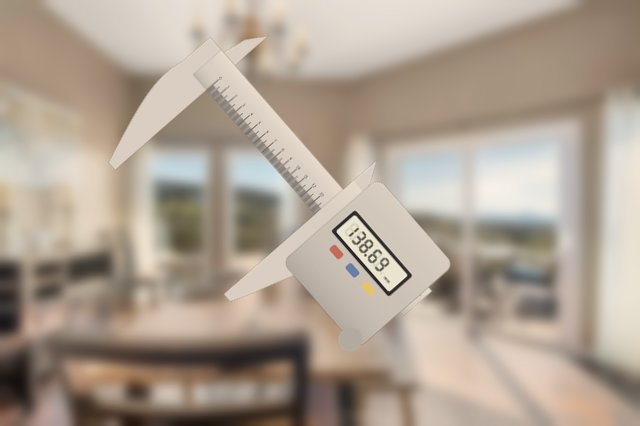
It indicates 138.69; mm
